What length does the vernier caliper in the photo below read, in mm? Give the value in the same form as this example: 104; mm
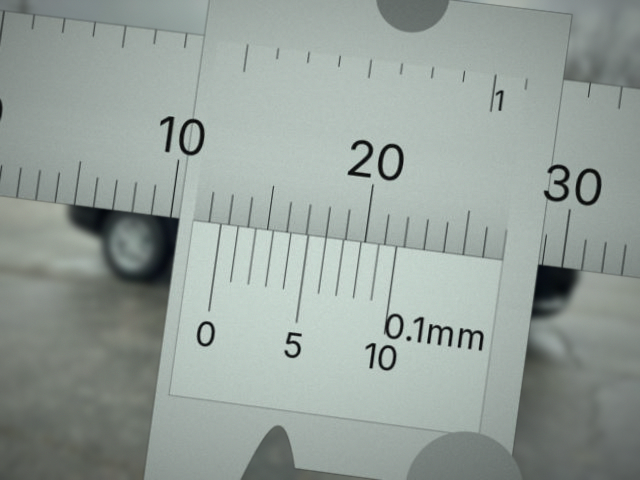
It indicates 12.6; mm
